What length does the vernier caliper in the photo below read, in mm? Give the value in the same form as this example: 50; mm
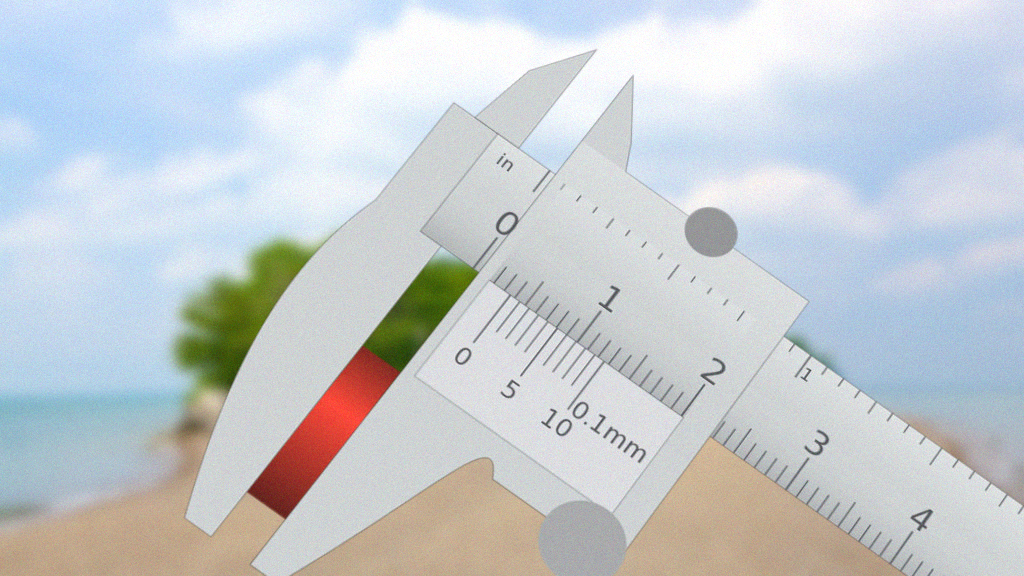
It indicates 3.6; mm
